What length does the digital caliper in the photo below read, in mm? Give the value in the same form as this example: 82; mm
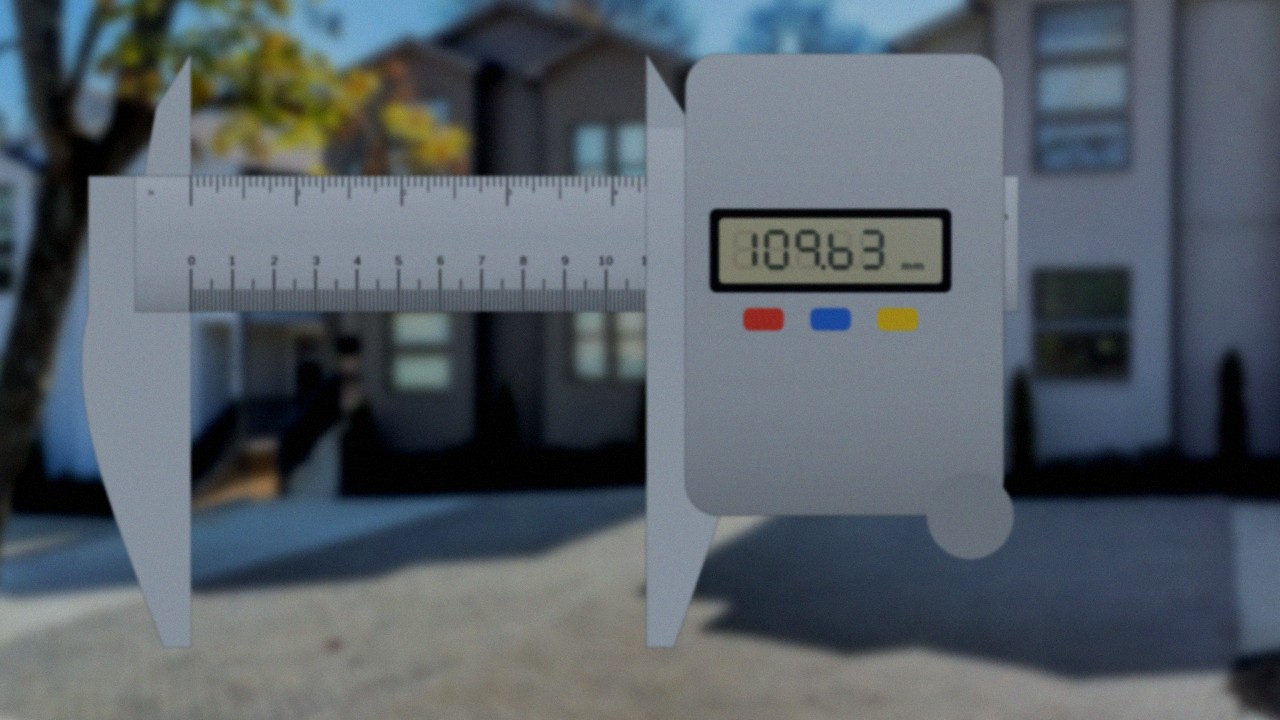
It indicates 109.63; mm
